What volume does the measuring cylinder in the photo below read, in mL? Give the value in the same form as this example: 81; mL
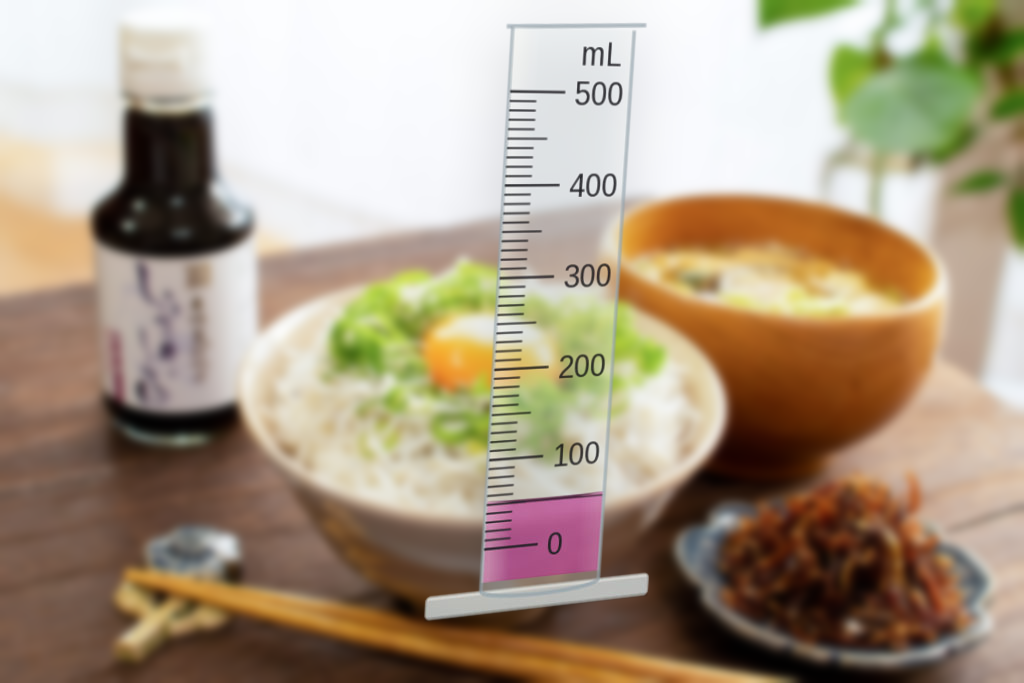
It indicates 50; mL
